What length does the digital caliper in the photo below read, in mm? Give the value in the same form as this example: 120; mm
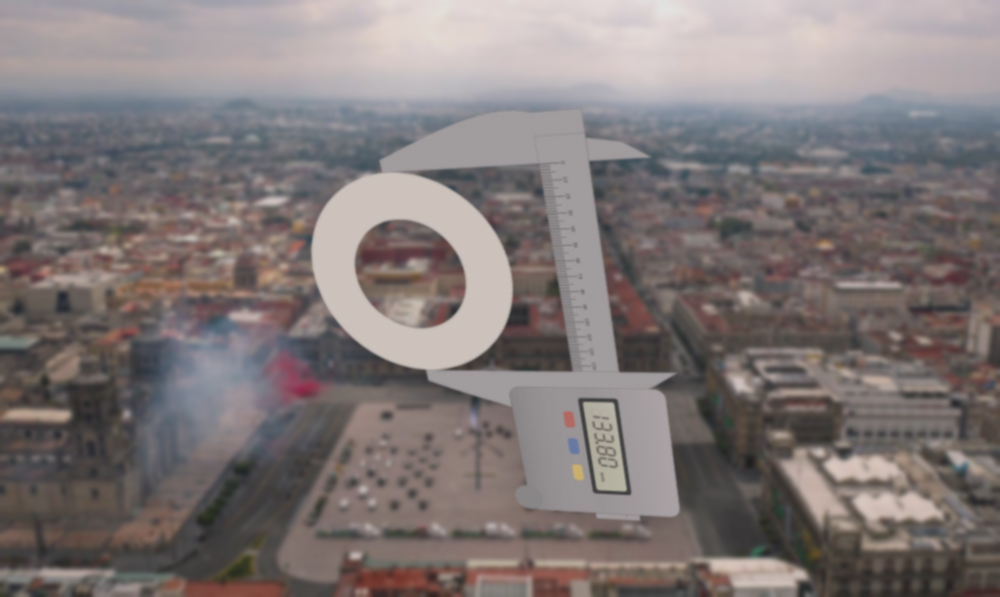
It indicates 133.80; mm
